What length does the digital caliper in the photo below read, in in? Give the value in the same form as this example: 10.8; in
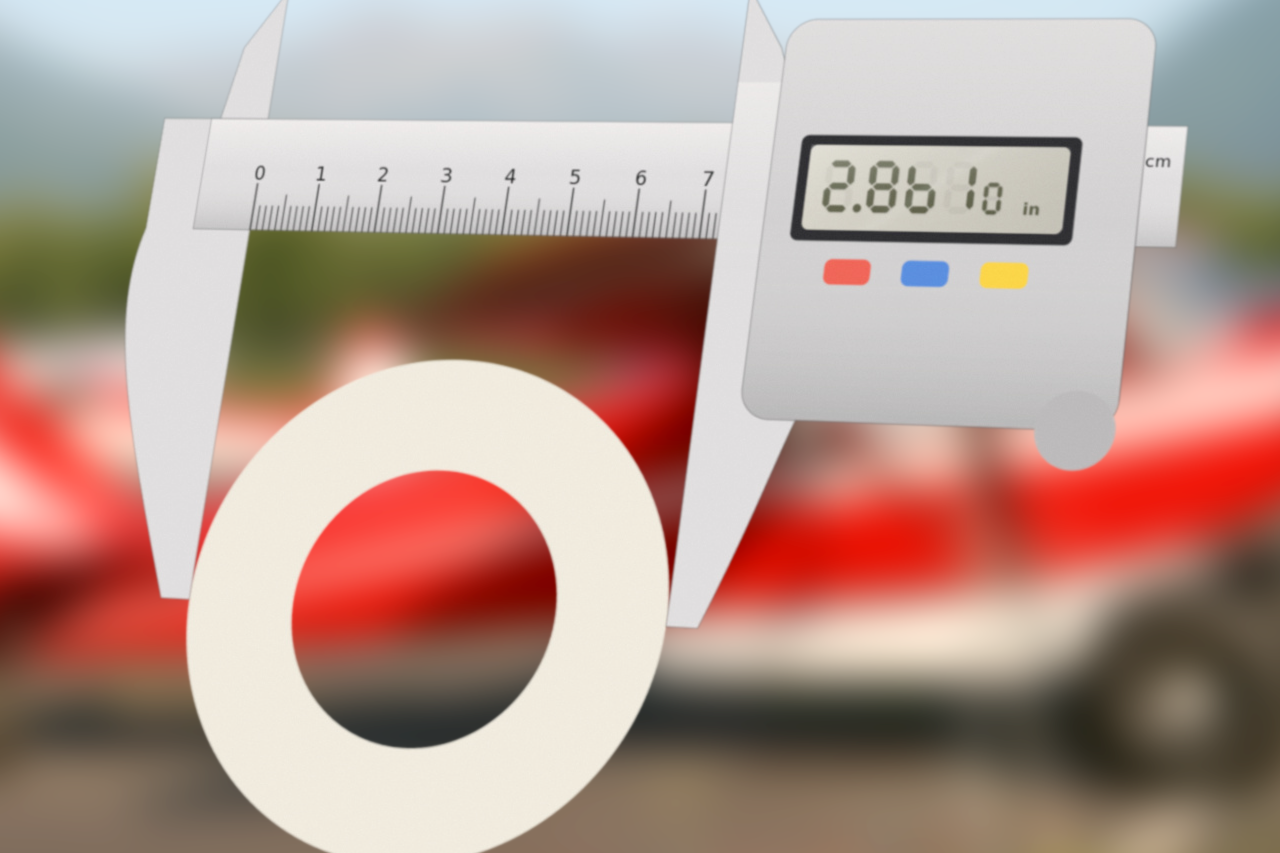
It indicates 2.8610; in
